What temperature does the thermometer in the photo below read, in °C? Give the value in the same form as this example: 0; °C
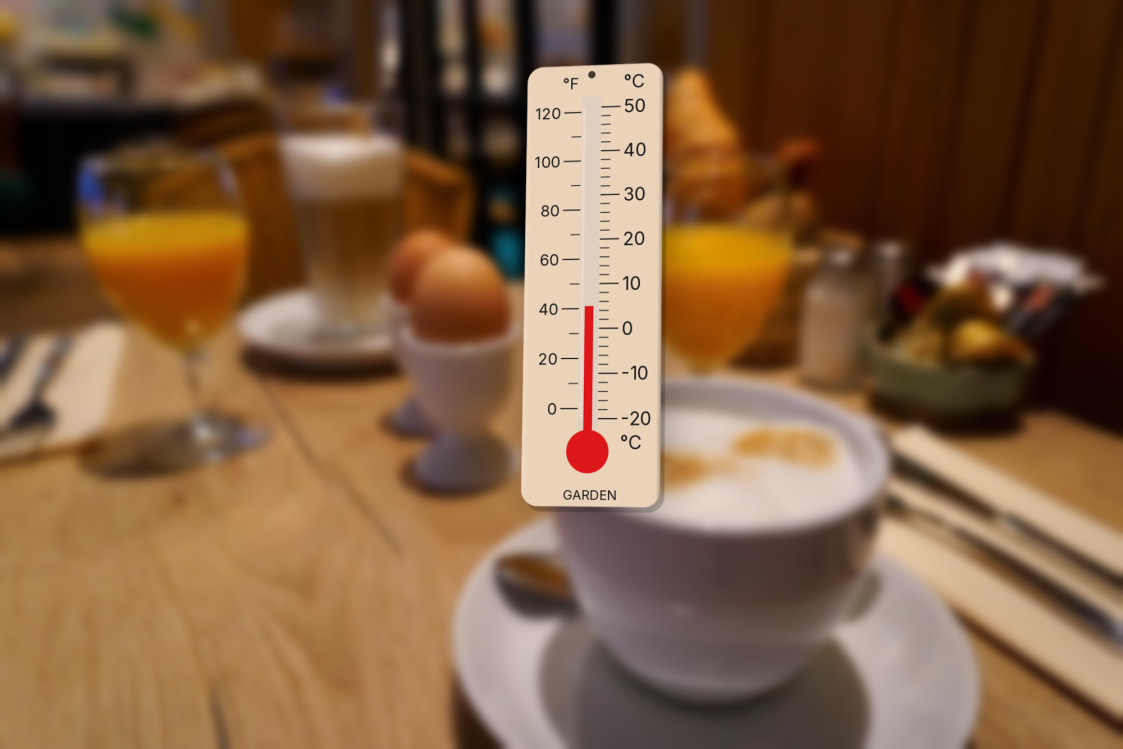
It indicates 5; °C
